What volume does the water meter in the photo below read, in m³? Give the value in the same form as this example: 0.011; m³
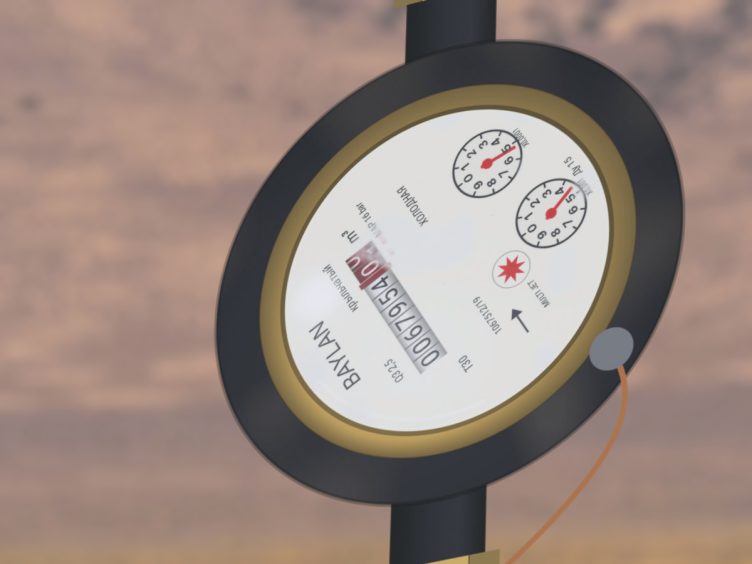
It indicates 67954.0045; m³
